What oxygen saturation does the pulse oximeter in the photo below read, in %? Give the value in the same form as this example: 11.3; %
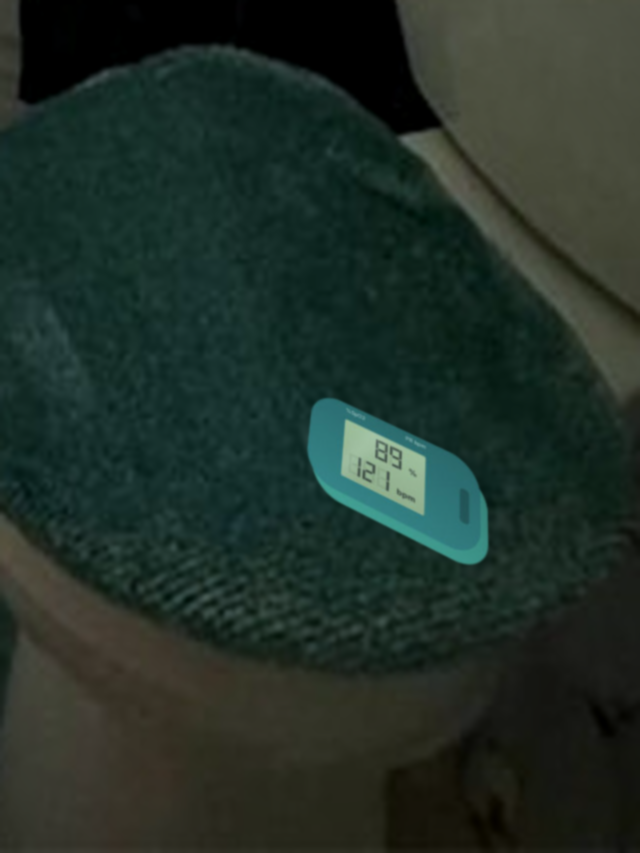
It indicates 89; %
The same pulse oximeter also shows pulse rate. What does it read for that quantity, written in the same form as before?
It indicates 121; bpm
